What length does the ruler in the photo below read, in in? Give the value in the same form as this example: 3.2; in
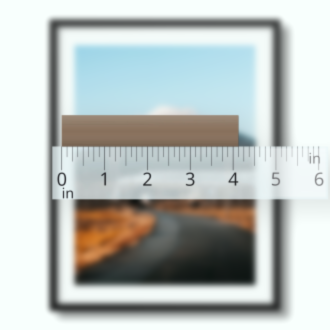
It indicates 4.125; in
